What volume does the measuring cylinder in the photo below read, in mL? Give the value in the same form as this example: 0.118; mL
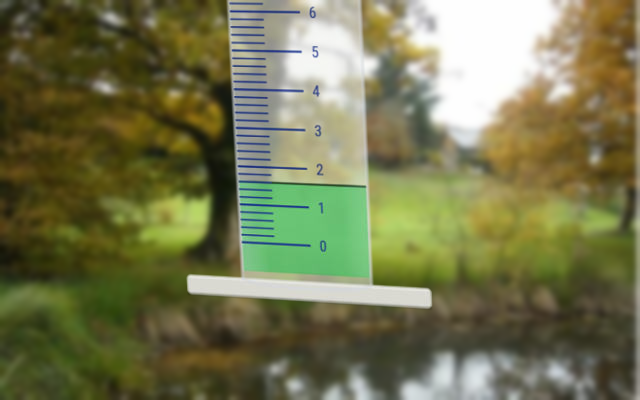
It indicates 1.6; mL
